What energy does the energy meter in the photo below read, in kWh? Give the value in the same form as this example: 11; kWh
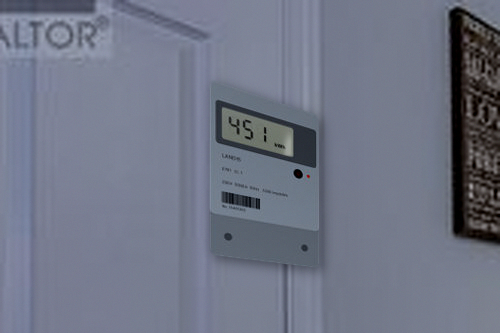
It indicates 451; kWh
